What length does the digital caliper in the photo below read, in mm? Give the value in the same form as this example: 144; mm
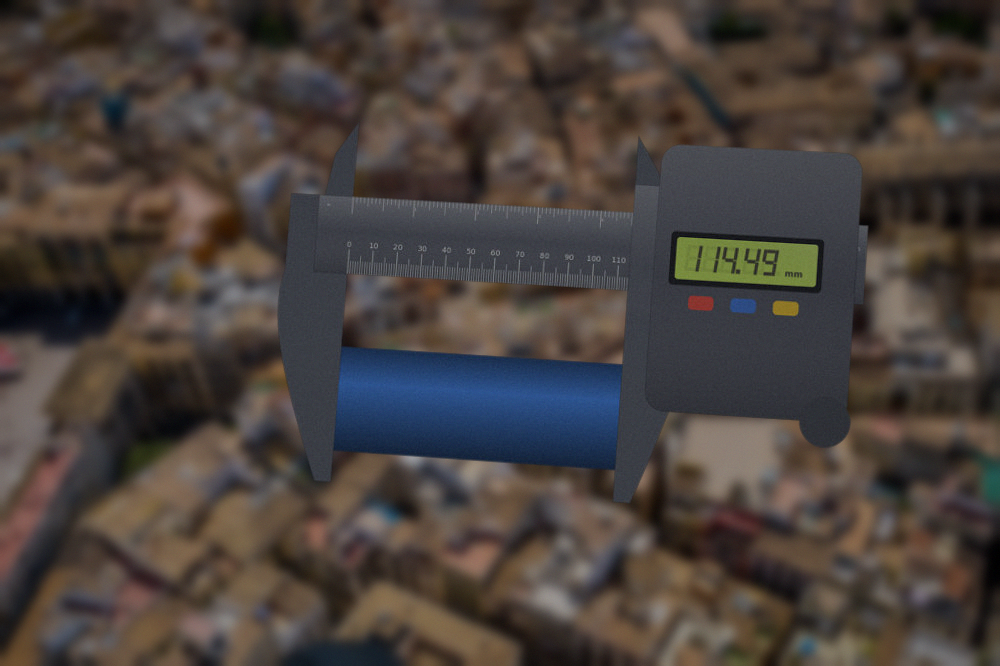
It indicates 114.49; mm
